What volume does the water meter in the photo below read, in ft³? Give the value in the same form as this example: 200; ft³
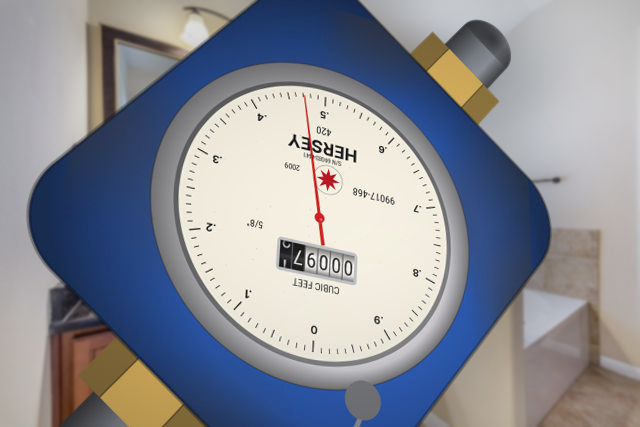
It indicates 971.47; ft³
